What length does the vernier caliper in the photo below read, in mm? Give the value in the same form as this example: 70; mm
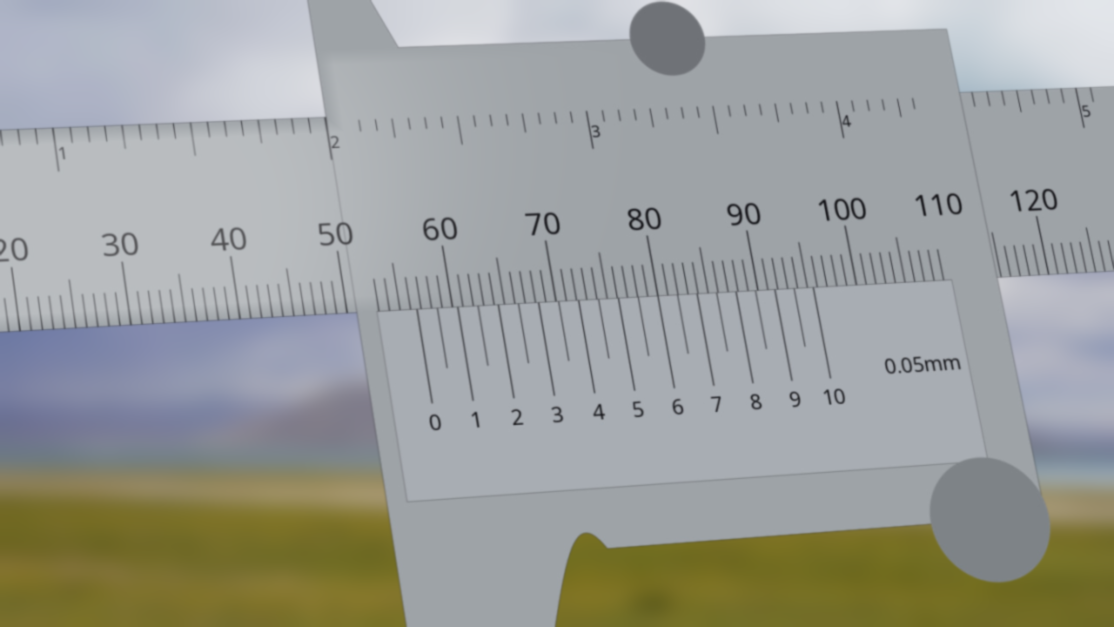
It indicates 56.6; mm
